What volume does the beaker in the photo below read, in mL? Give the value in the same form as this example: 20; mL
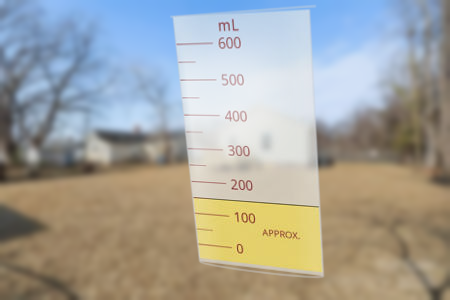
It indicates 150; mL
